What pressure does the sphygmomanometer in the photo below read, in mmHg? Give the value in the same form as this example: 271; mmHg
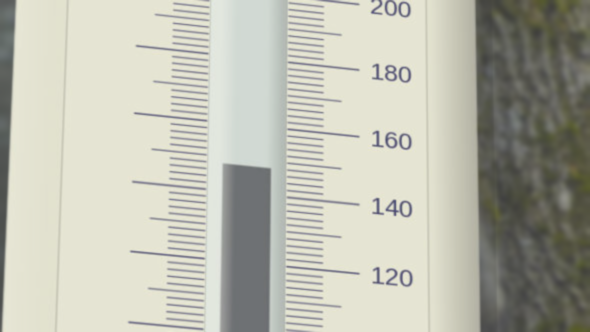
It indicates 148; mmHg
